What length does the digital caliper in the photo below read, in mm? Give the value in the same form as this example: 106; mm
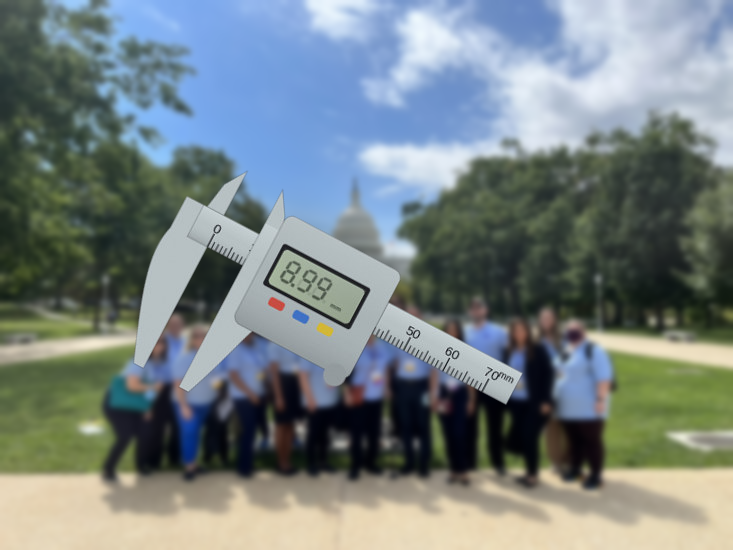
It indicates 8.99; mm
